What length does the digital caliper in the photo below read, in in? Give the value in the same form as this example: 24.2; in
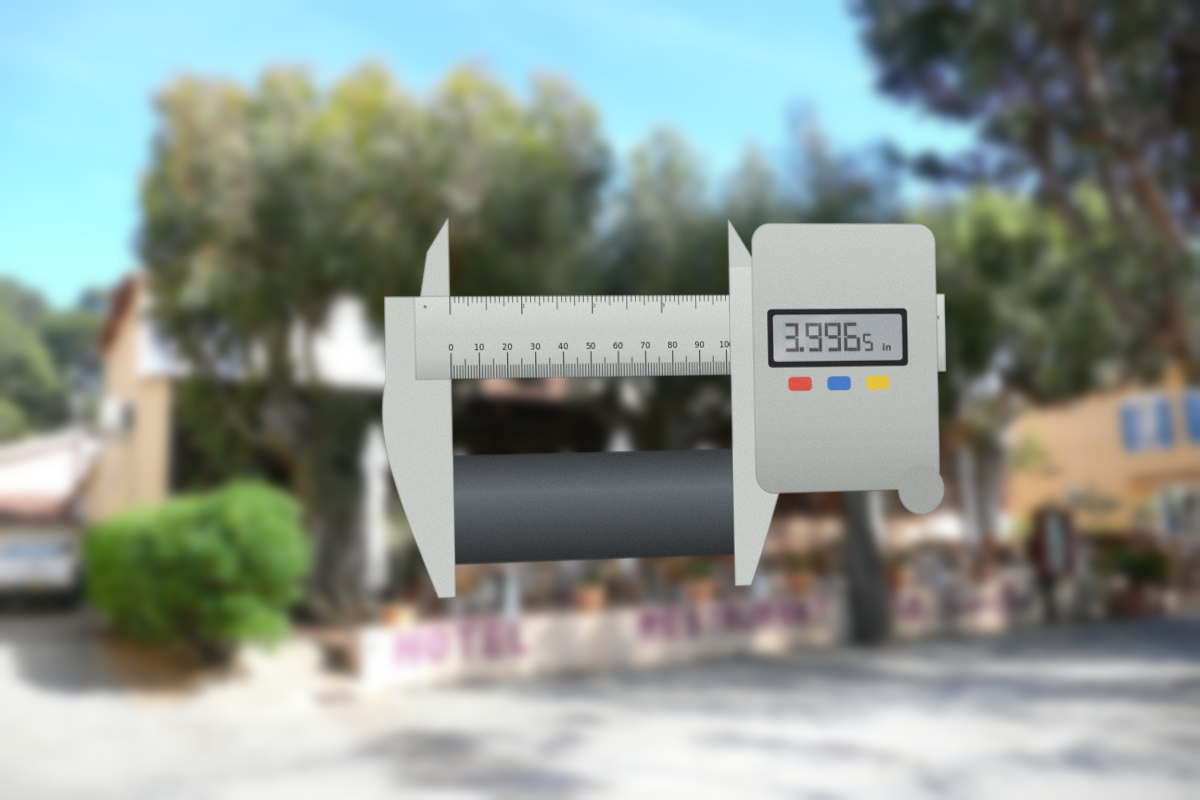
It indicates 3.9965; in
